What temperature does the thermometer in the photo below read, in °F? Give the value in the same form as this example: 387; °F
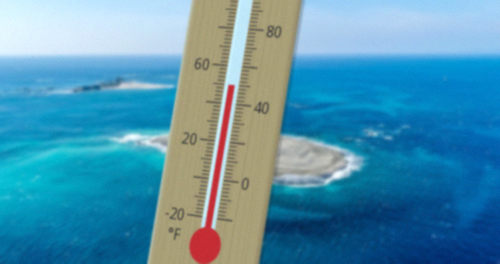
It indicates 50; °F
